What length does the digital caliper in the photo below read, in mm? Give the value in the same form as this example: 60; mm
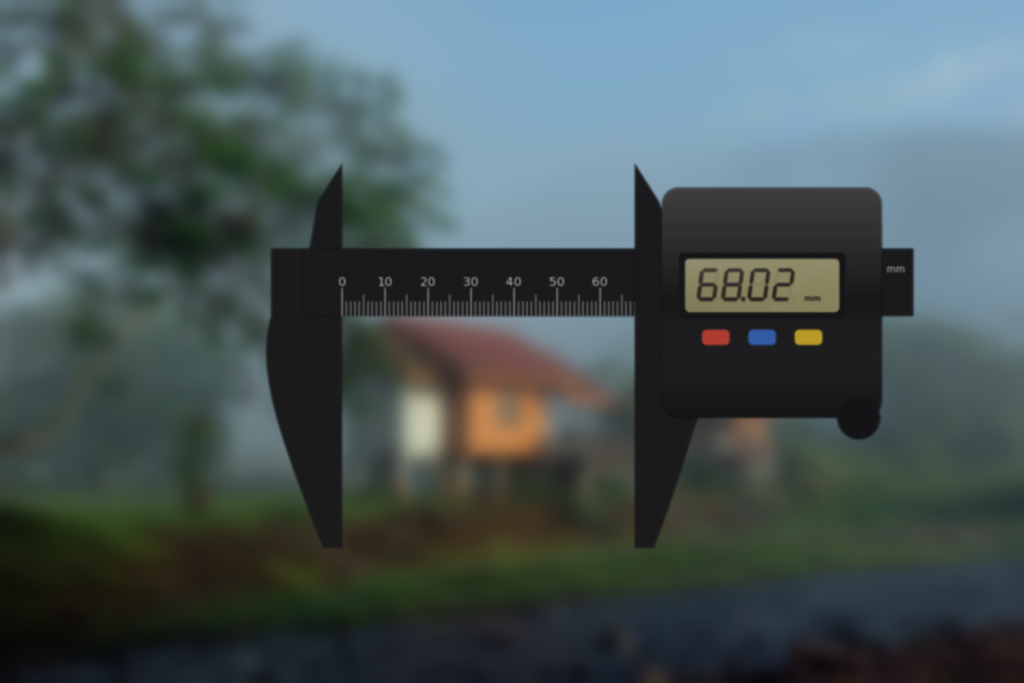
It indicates 68.02; mm
